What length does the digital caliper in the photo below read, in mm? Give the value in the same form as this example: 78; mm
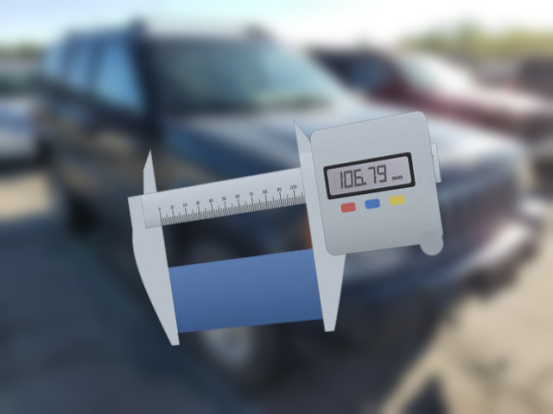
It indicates 106.79; mm
